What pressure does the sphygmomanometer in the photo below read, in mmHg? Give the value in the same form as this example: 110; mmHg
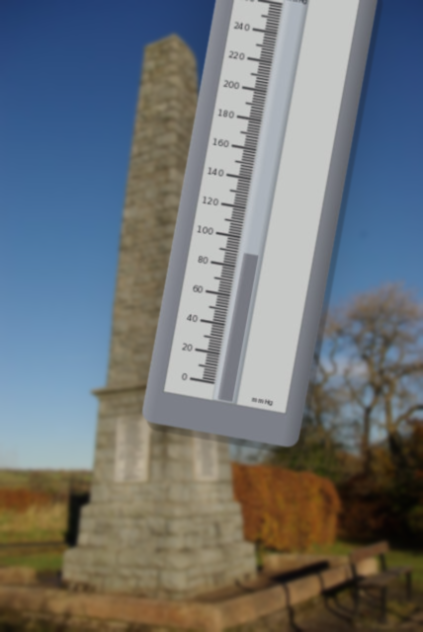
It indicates 90; mmHg
